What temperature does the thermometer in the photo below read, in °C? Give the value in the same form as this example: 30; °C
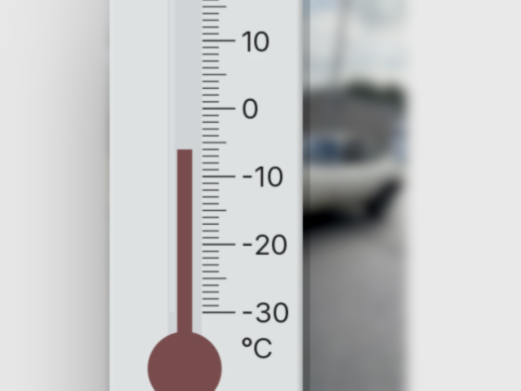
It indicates -6; °C
